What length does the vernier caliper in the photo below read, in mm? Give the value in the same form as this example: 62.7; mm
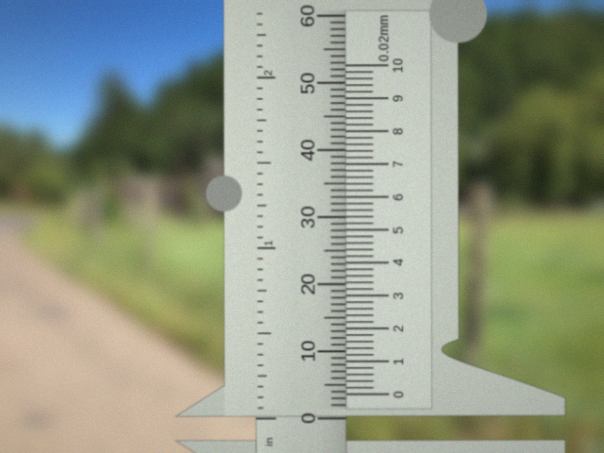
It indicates 3.6; mm
